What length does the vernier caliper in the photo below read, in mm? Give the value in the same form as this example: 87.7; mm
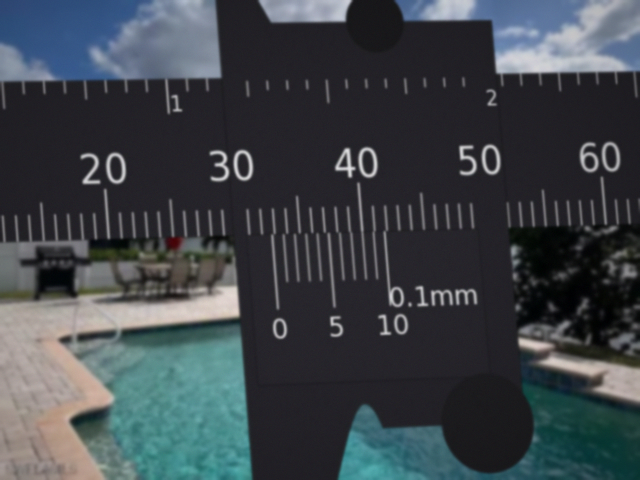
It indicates 32.8; mm
